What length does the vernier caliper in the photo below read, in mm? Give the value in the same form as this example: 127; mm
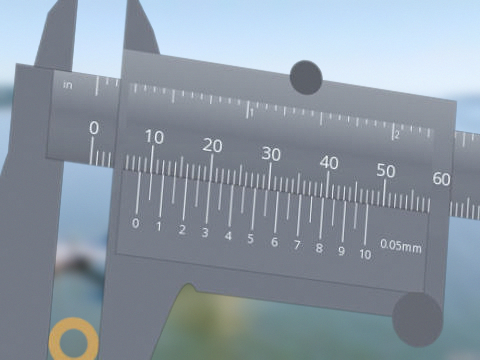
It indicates 8.2; mm
